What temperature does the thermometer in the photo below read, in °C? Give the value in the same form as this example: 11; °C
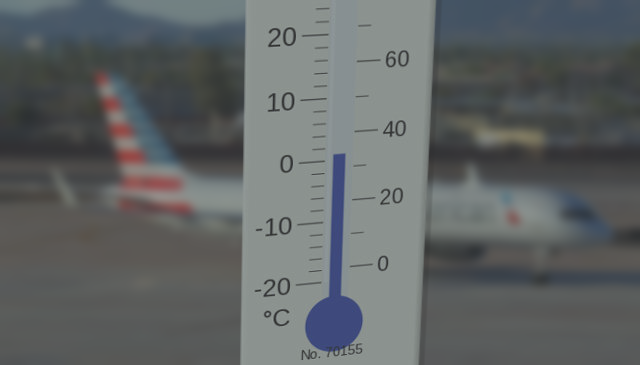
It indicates 1; °C
